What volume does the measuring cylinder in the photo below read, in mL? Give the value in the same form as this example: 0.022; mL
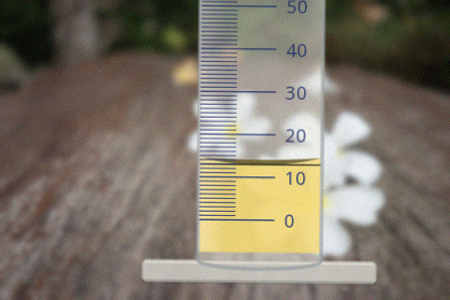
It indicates 13; mL
